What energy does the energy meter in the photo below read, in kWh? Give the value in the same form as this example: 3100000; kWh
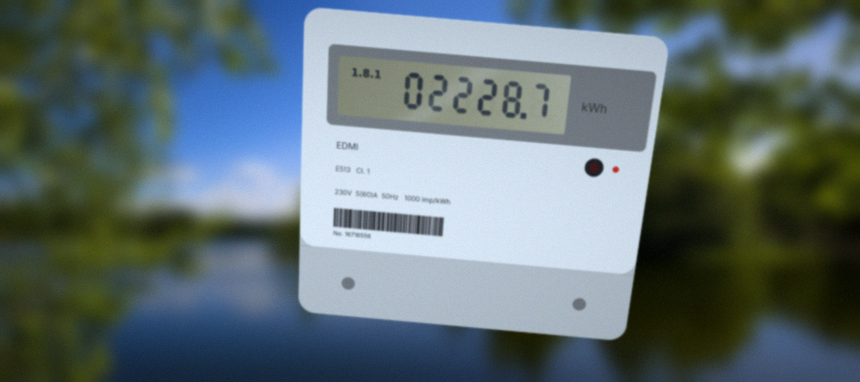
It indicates 2228.7; kWh
